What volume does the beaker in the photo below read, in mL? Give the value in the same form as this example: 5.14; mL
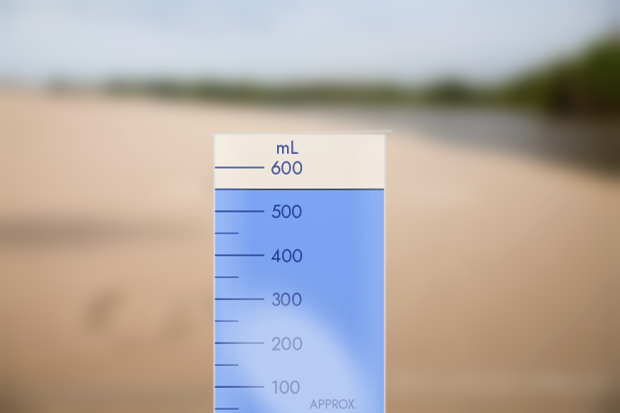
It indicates 550; mL
